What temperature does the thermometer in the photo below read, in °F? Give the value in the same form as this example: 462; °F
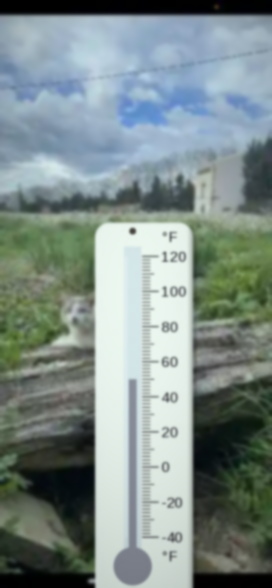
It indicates 50; °F
